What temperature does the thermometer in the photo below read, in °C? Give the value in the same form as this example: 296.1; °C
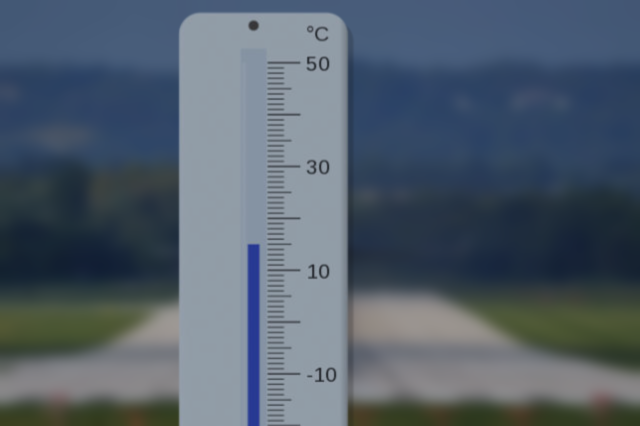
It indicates 15; °C
